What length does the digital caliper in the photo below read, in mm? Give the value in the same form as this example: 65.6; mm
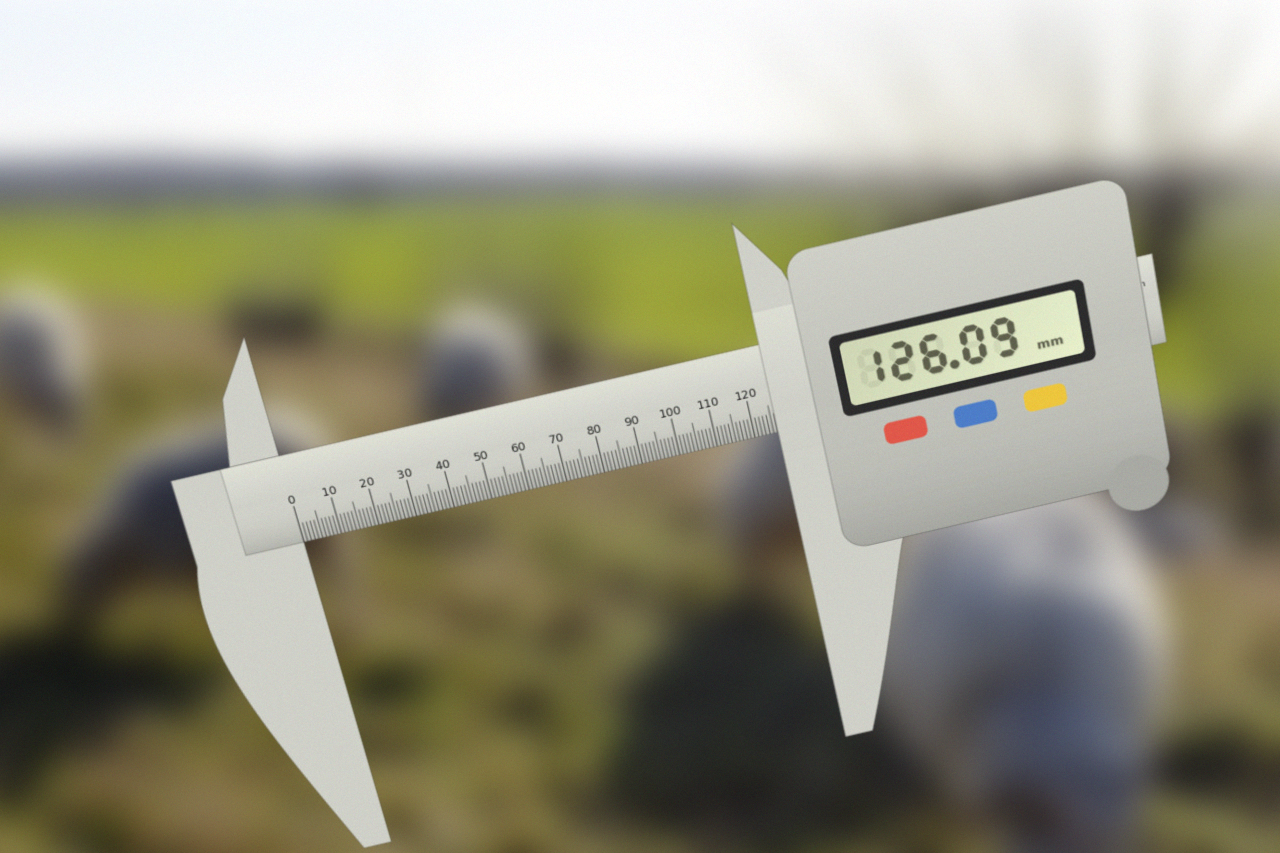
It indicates 126.09; mm
